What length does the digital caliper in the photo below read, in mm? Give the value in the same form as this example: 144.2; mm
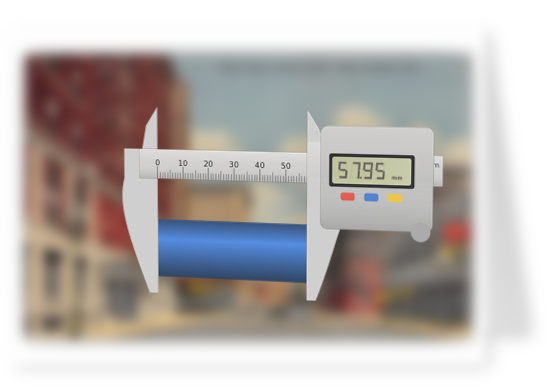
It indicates 57.95; mm
